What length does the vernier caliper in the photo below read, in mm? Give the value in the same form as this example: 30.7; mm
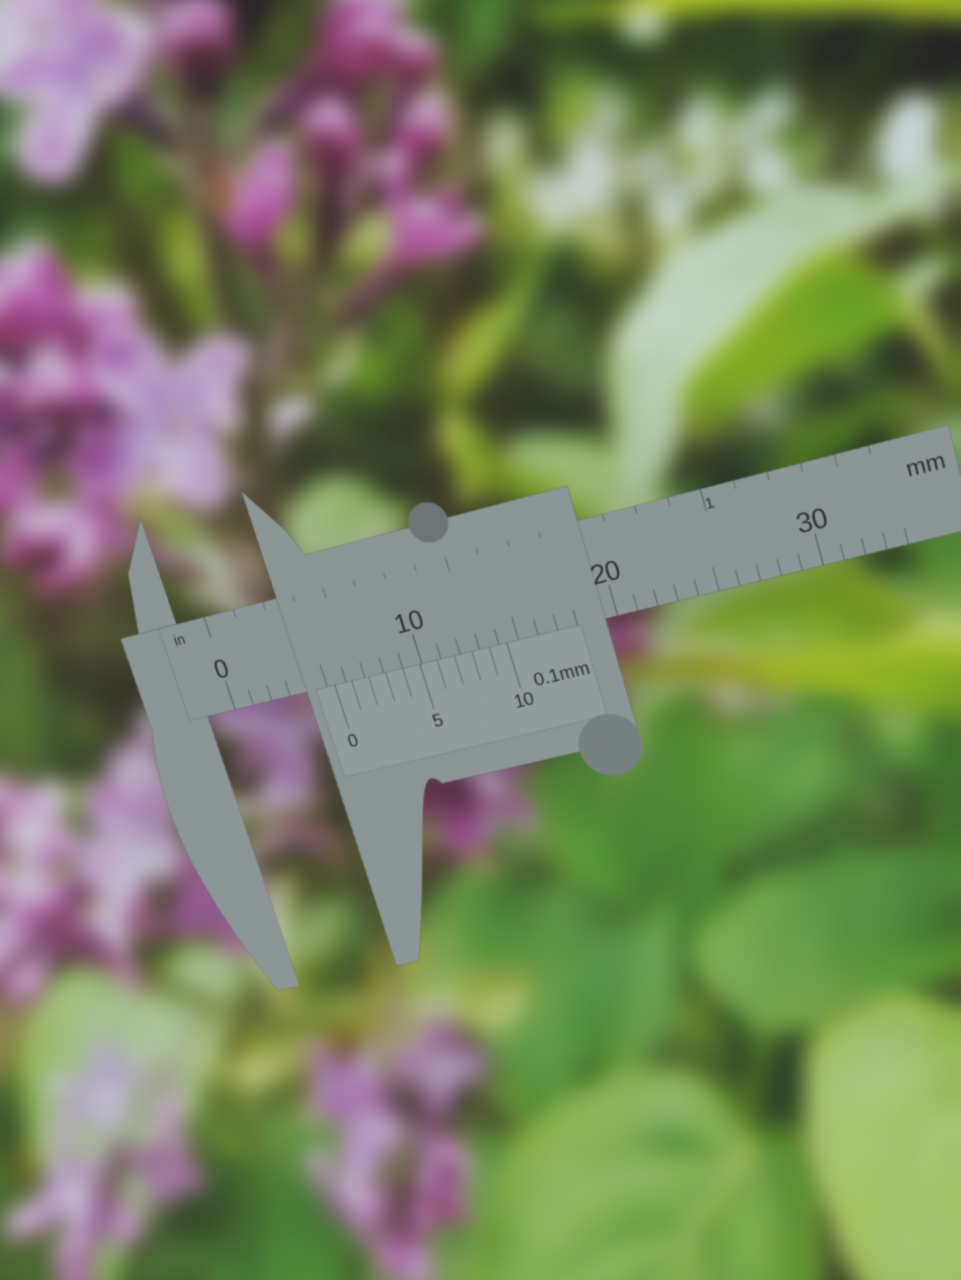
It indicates 5.4; mm
